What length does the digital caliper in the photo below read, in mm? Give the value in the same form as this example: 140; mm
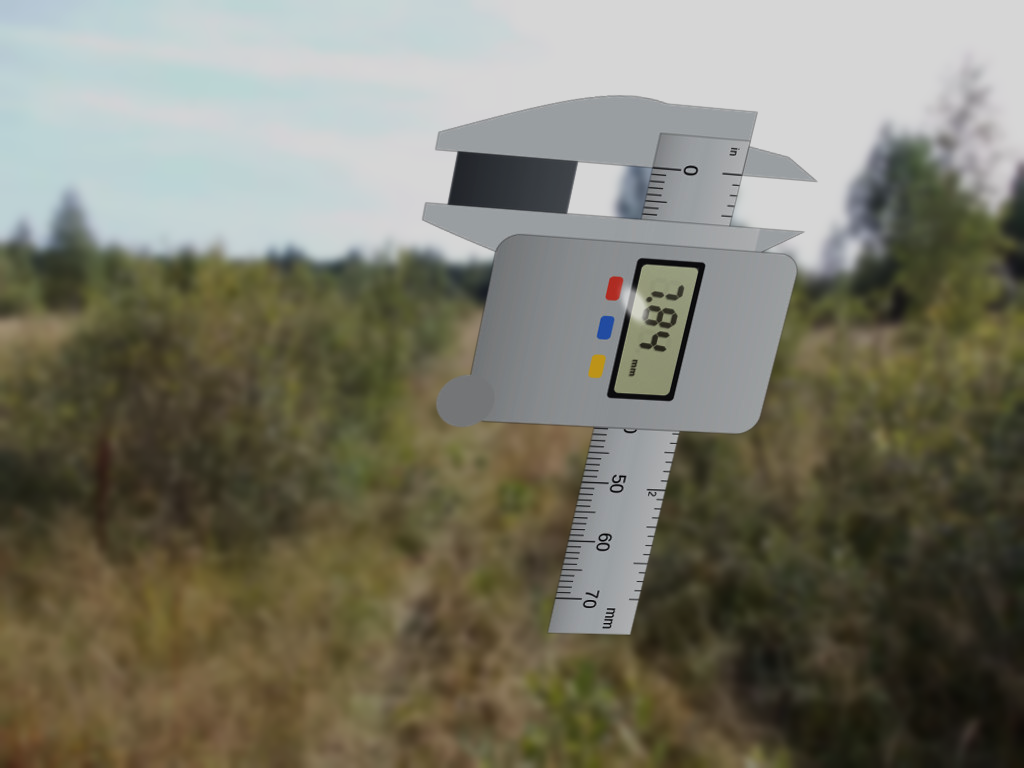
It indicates 7.84; mm
